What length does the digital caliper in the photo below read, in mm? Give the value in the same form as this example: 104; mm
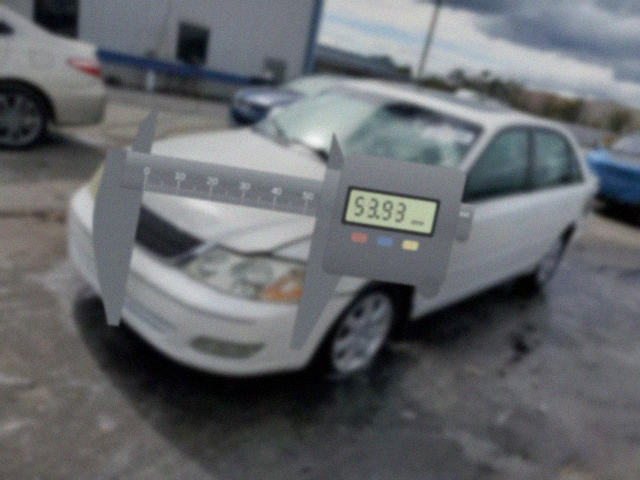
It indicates 53.93; mm
